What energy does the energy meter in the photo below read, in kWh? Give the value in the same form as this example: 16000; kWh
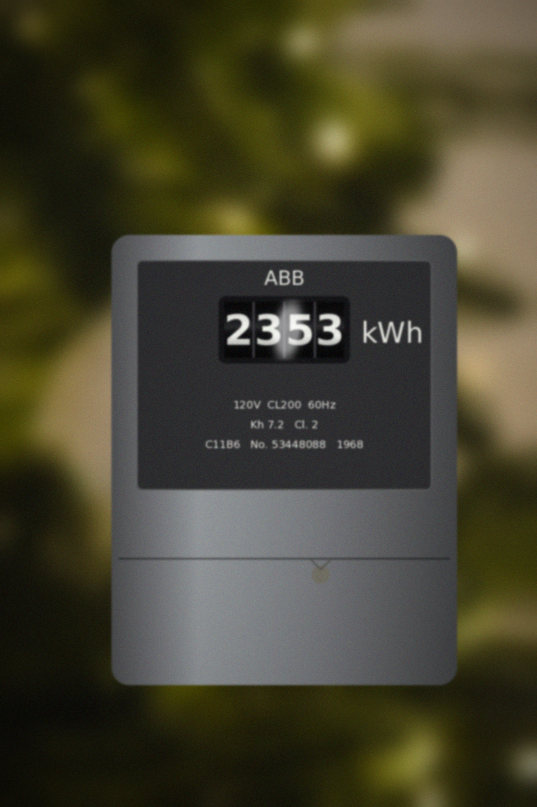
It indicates 2353; kWh
